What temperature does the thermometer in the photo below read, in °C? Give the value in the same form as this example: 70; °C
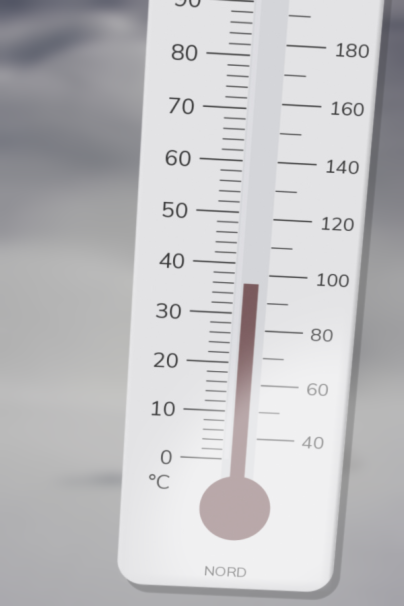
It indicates 36; °C
